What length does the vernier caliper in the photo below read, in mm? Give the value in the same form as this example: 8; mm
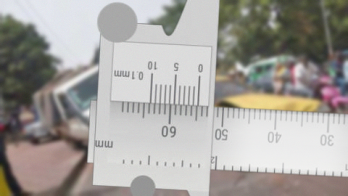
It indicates 54.8; mm
